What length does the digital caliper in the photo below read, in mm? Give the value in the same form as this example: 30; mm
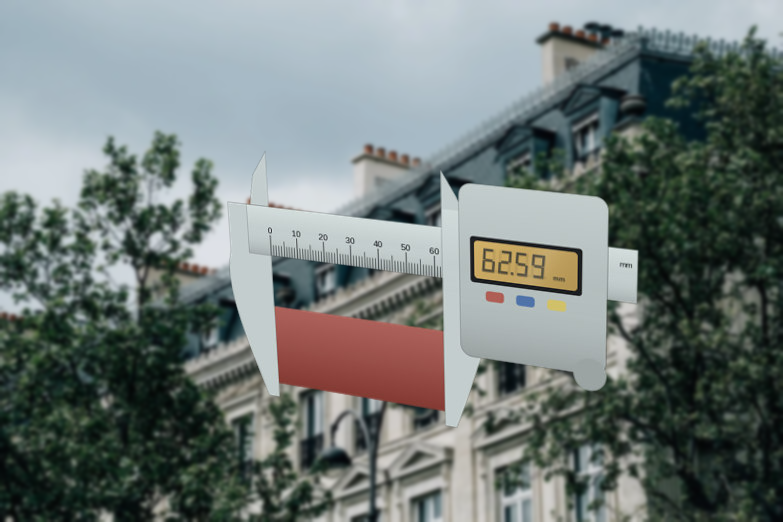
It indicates 62.59; mm
